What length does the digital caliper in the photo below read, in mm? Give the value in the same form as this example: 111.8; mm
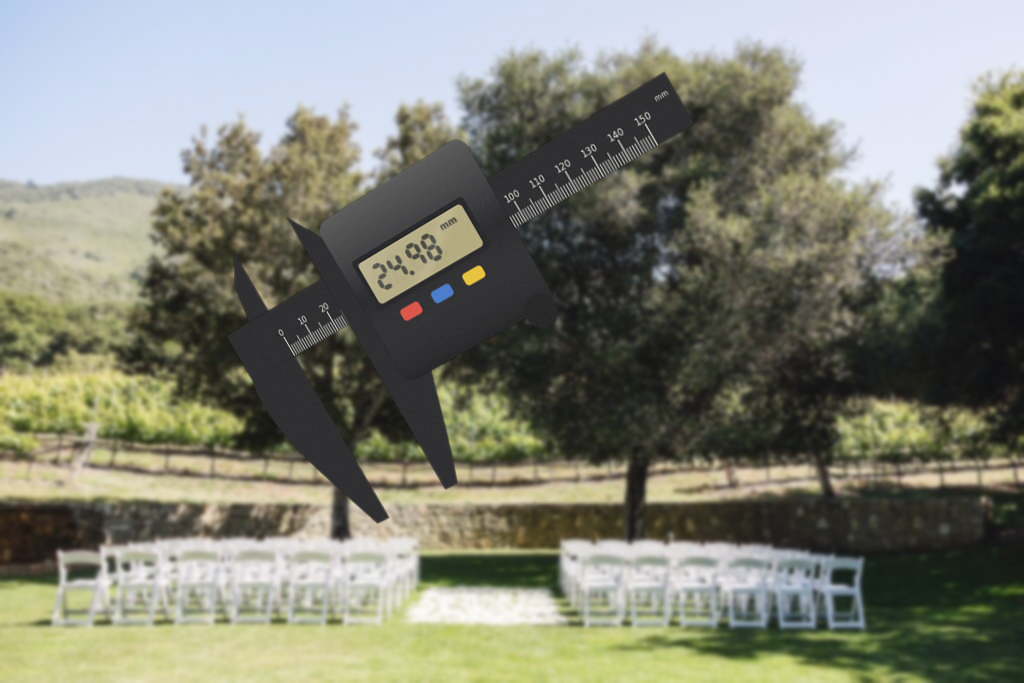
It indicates 24.98; mm
